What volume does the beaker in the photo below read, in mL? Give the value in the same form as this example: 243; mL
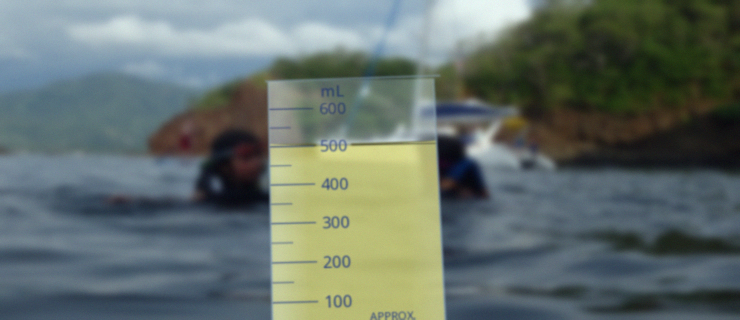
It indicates 500; mL
